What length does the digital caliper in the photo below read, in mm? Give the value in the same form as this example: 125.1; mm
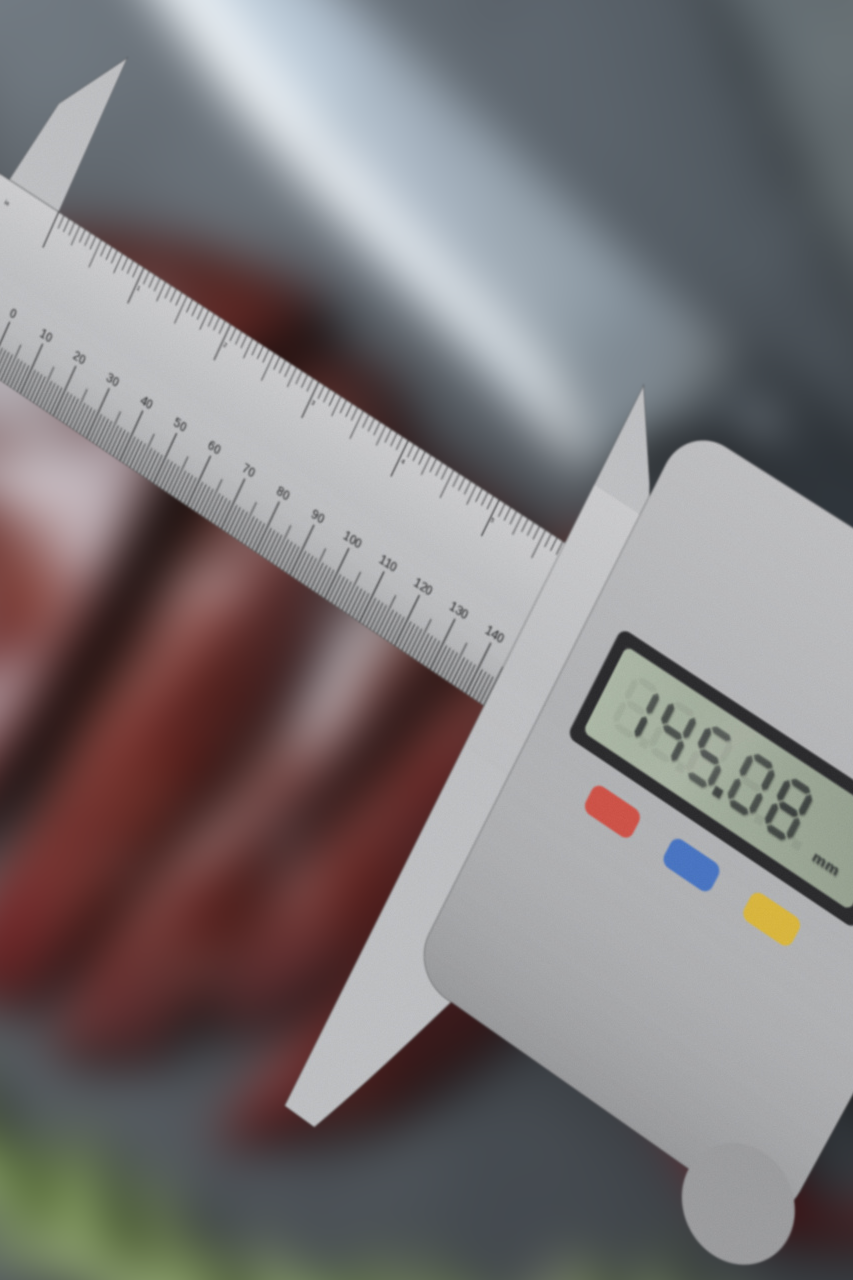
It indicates 145.08; mm
